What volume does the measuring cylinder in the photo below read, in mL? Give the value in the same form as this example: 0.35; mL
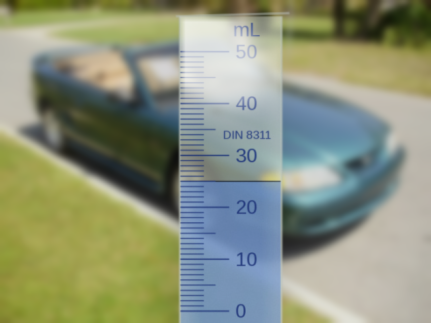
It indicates 25; mL
